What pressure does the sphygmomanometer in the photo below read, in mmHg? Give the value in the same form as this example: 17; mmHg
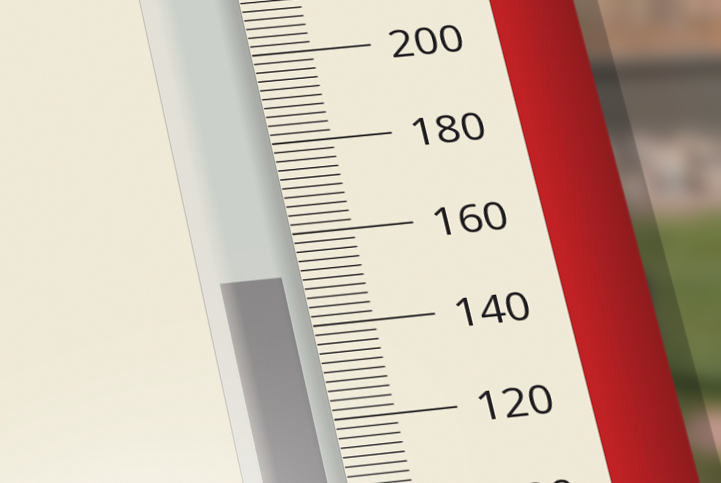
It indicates 151; mmHg
